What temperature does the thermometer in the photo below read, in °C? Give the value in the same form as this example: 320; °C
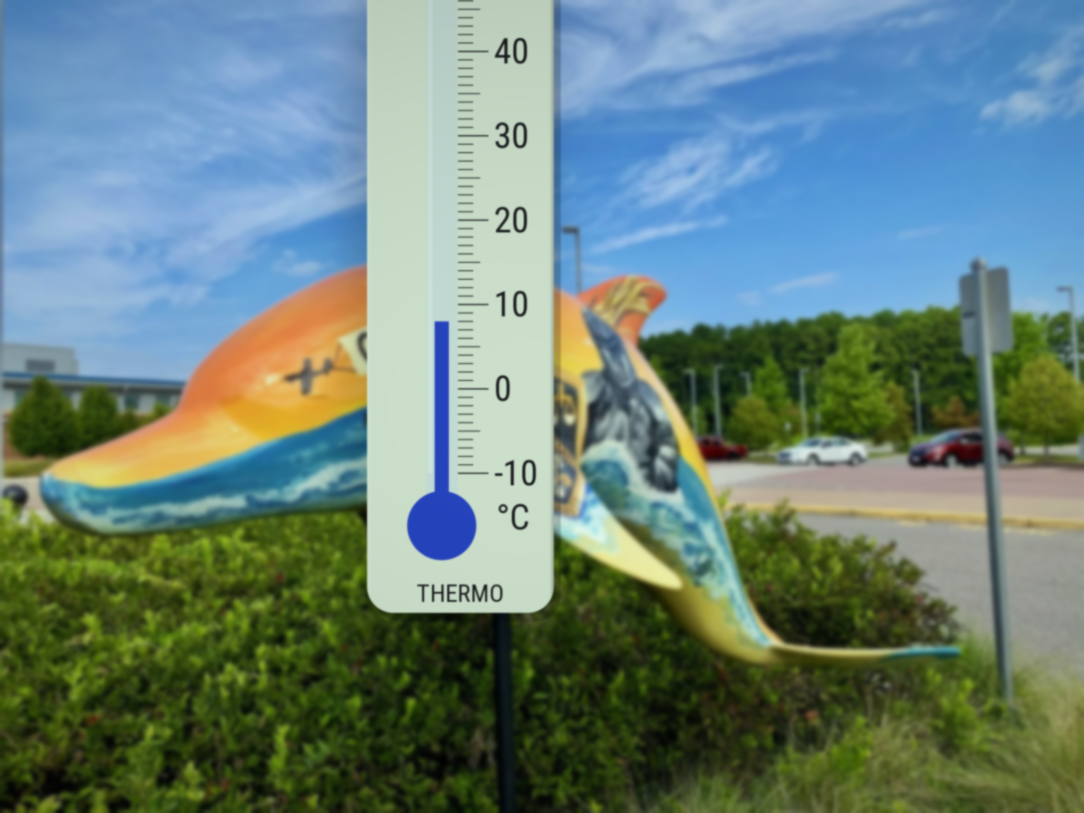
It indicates 8; °C
